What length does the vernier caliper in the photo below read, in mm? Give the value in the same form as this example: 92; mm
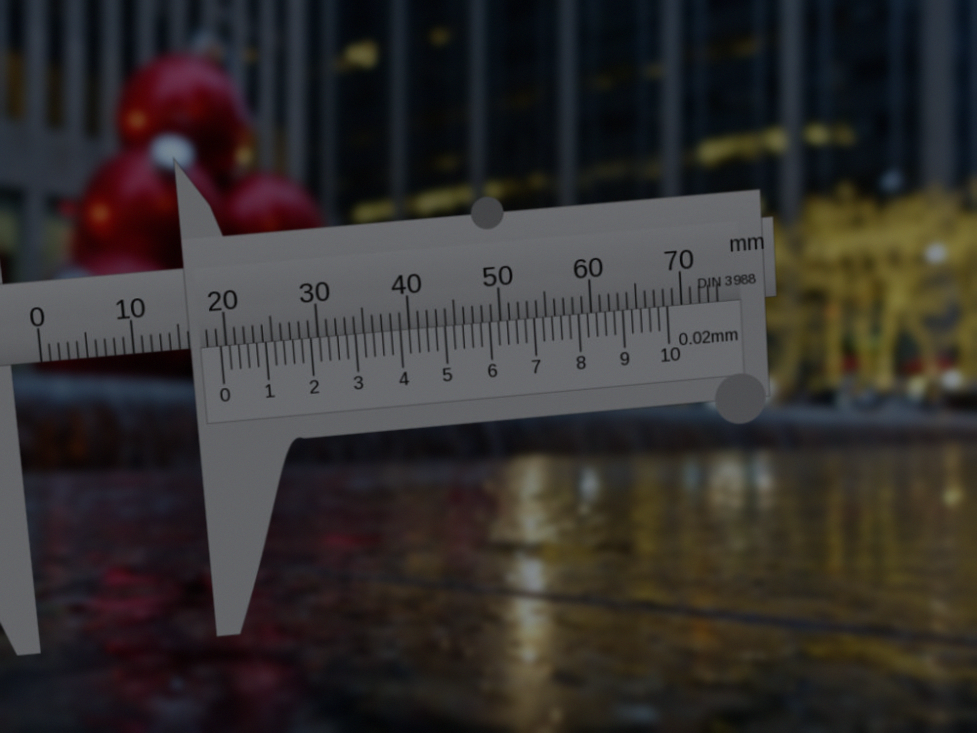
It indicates 19.4; mm
